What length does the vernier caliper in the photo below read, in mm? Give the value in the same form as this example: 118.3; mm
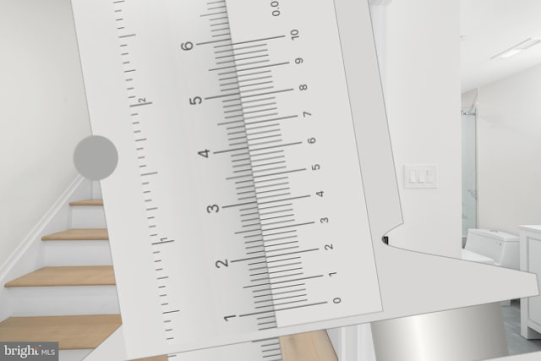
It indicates 10.0; mm
